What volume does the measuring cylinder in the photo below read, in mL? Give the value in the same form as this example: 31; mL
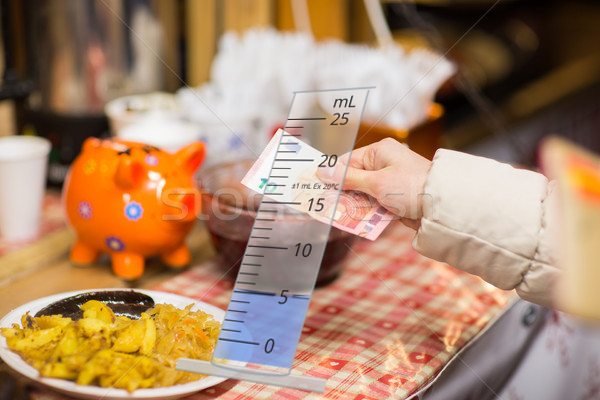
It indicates 5; mL
